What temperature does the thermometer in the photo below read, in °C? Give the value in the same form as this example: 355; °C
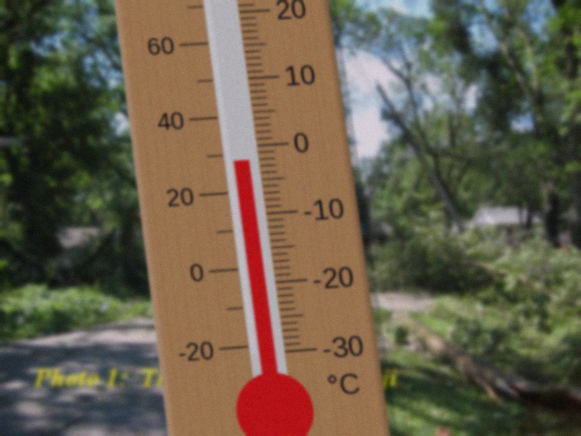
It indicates -2; °C
